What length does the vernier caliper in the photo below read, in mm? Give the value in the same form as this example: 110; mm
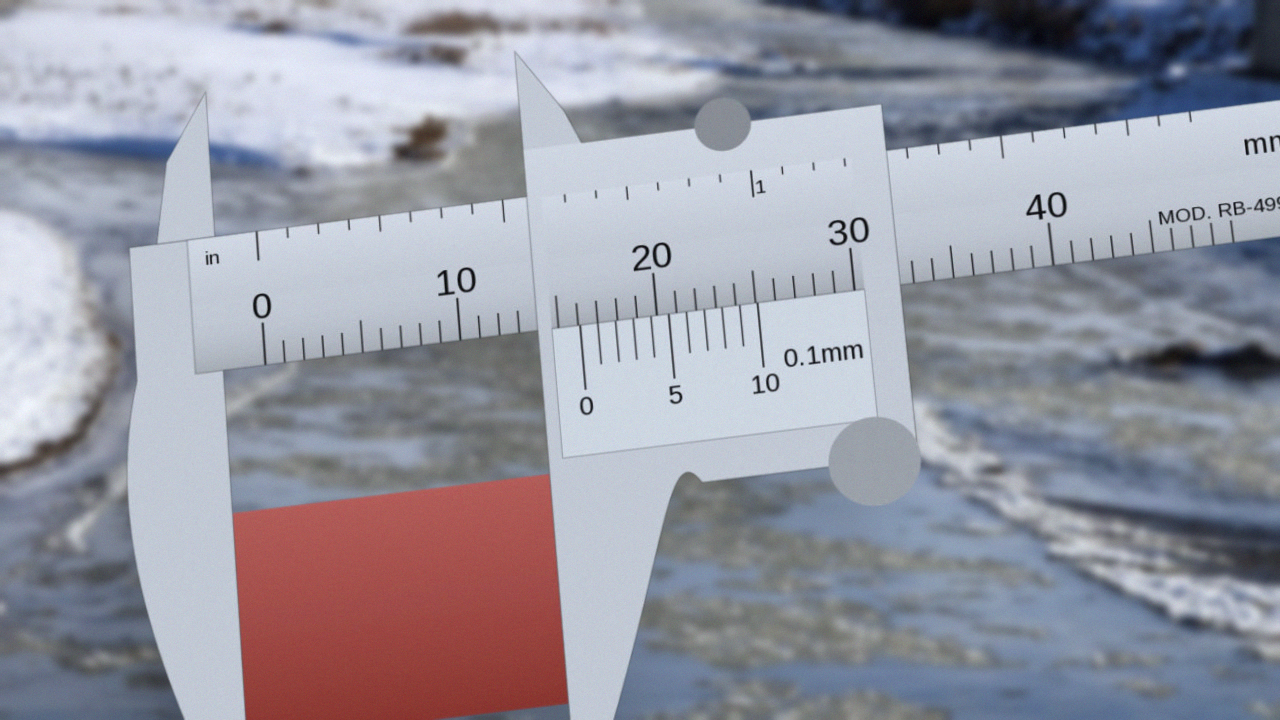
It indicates 16.1; mm
